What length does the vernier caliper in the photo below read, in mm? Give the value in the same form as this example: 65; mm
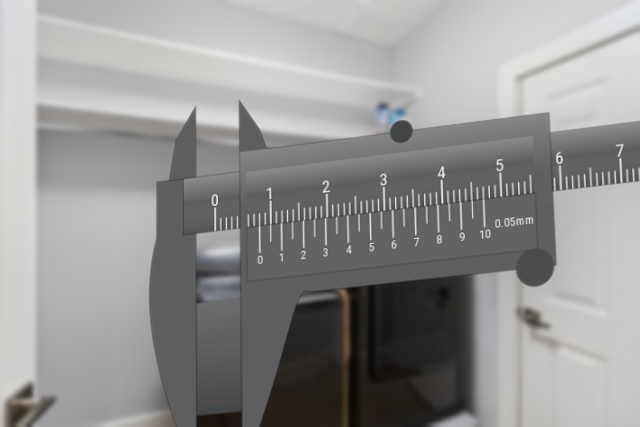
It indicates 8.0; mm
